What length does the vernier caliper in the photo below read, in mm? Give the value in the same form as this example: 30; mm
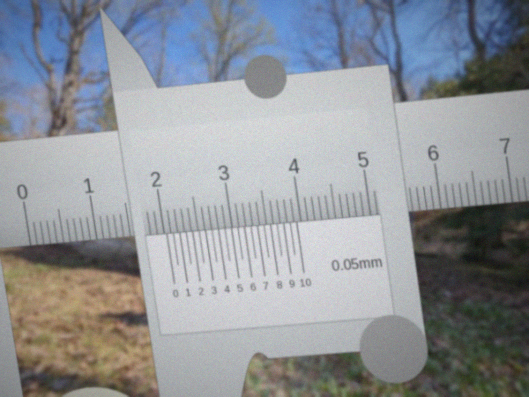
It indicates 20.4; mm
